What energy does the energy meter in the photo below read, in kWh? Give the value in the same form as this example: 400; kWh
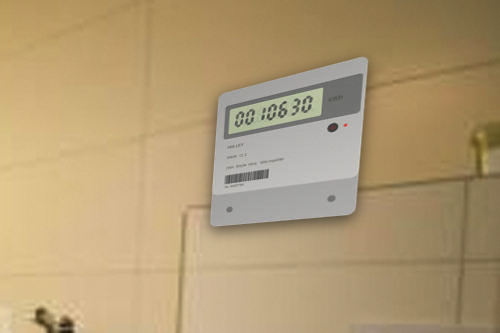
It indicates 10630; kWh
